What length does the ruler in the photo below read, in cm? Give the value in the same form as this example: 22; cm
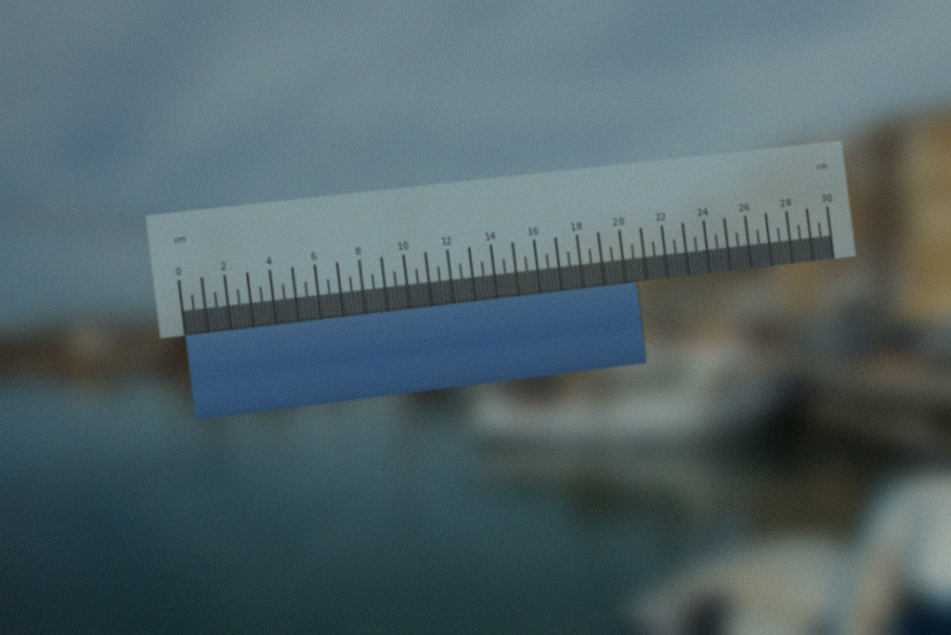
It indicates 20.5; cm
